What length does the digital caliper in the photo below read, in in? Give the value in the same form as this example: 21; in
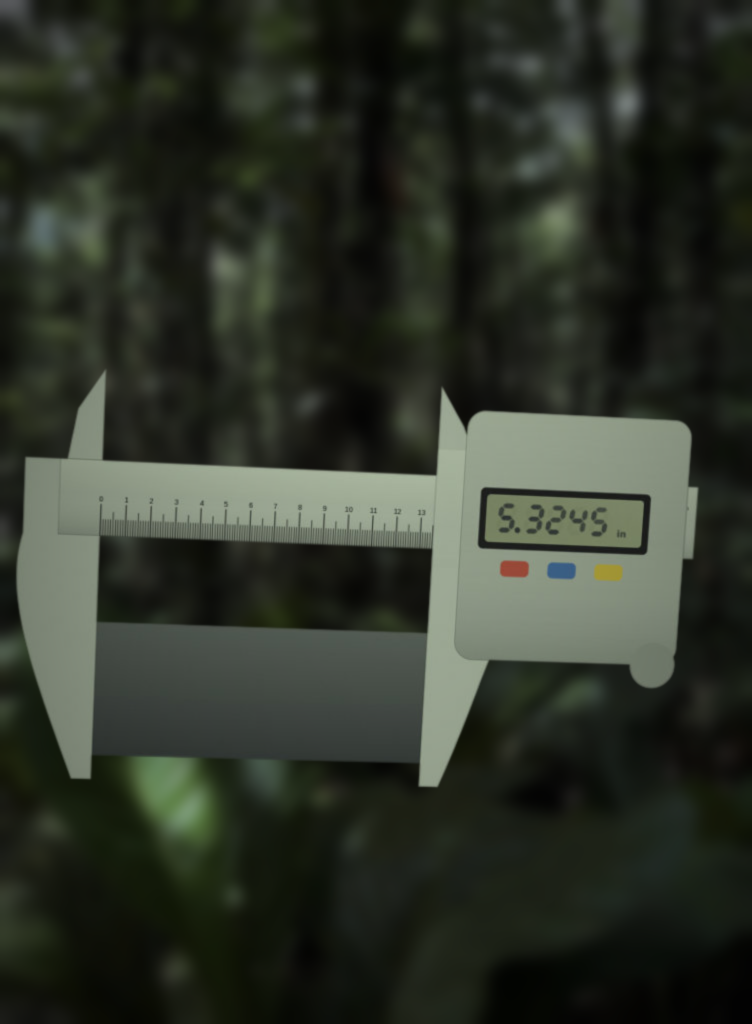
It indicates 5.3245; in
